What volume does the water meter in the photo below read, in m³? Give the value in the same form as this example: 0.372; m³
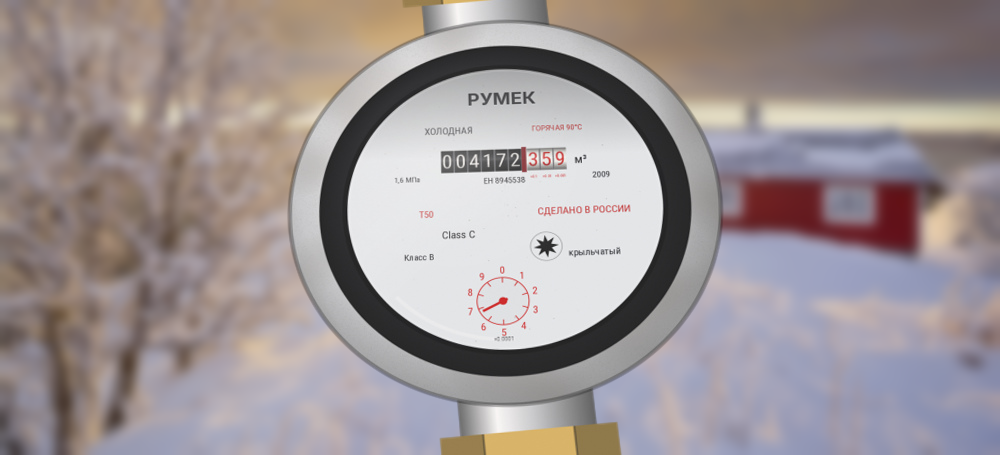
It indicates 4172.3596; m³
